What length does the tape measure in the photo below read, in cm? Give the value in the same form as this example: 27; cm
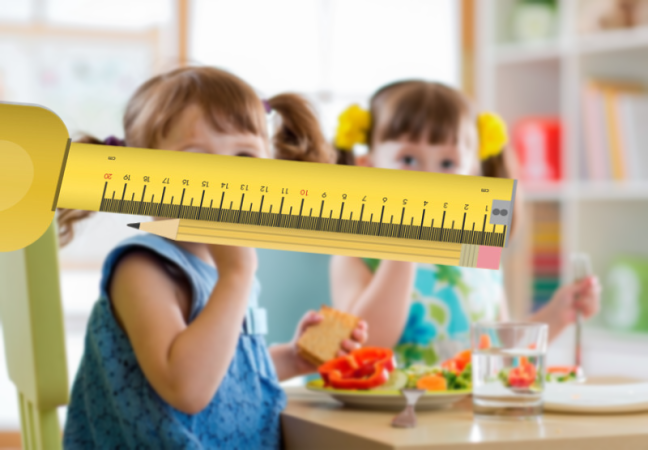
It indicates 18.5; cm
